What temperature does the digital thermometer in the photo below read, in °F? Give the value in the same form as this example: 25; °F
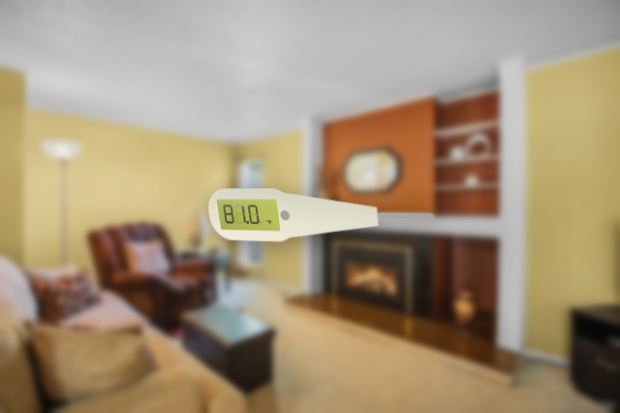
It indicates 81.0; °F
